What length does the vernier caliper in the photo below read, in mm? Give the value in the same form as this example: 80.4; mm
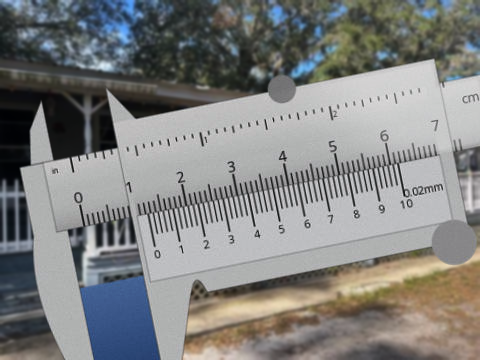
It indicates 12.5; mm
